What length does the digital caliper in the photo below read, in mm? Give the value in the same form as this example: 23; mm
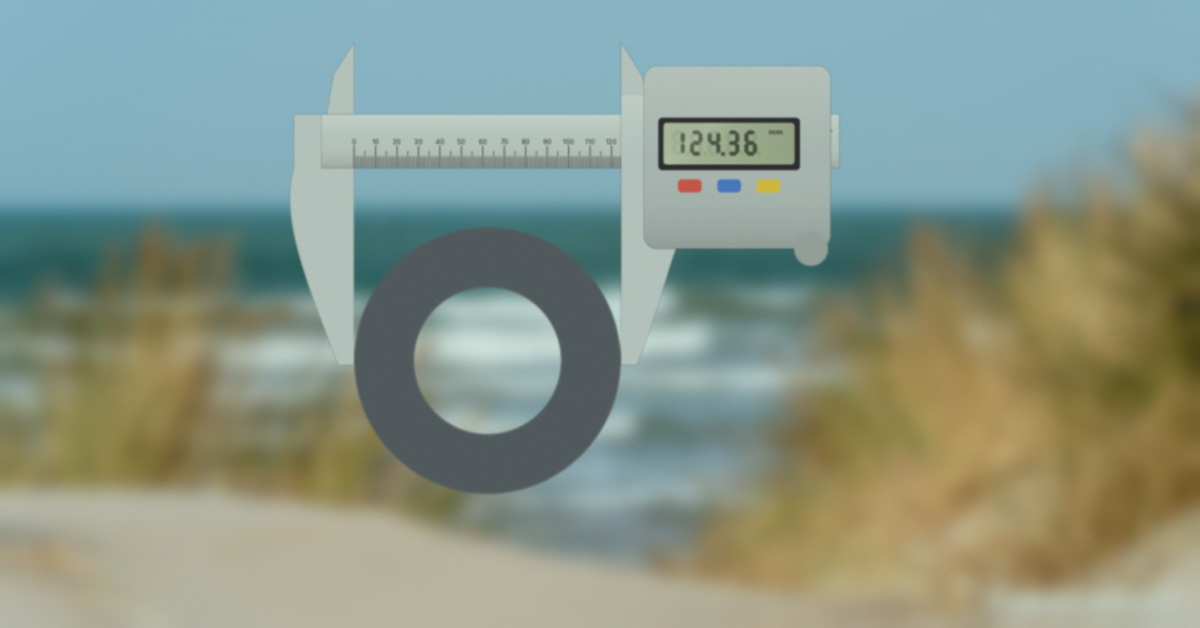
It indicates 124.36; mm
